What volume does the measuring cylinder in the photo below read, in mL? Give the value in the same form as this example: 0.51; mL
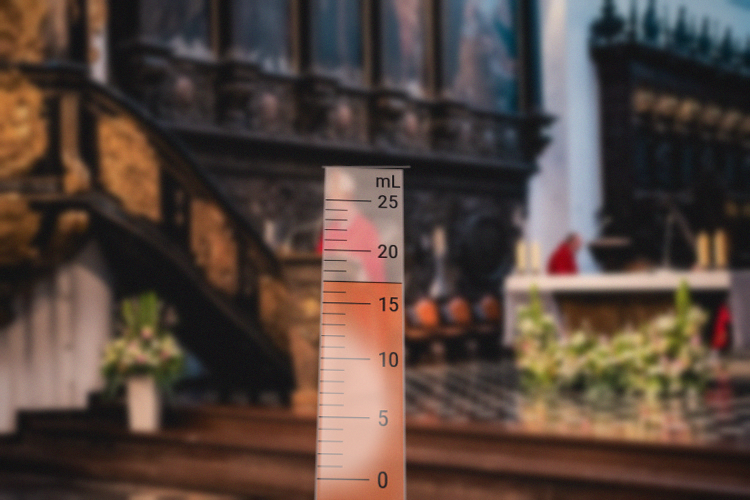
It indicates 17; mL
